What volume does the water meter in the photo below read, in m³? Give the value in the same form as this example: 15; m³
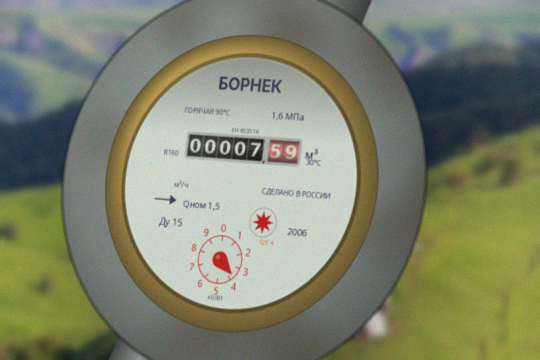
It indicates 7.593; m³
